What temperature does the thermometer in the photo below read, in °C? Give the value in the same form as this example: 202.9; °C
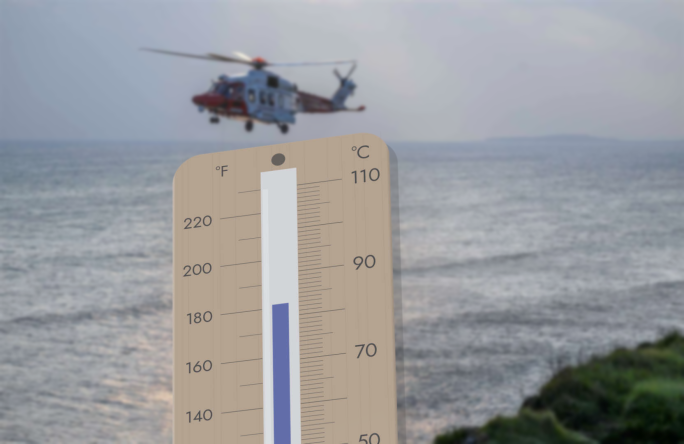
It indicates 83; °C
